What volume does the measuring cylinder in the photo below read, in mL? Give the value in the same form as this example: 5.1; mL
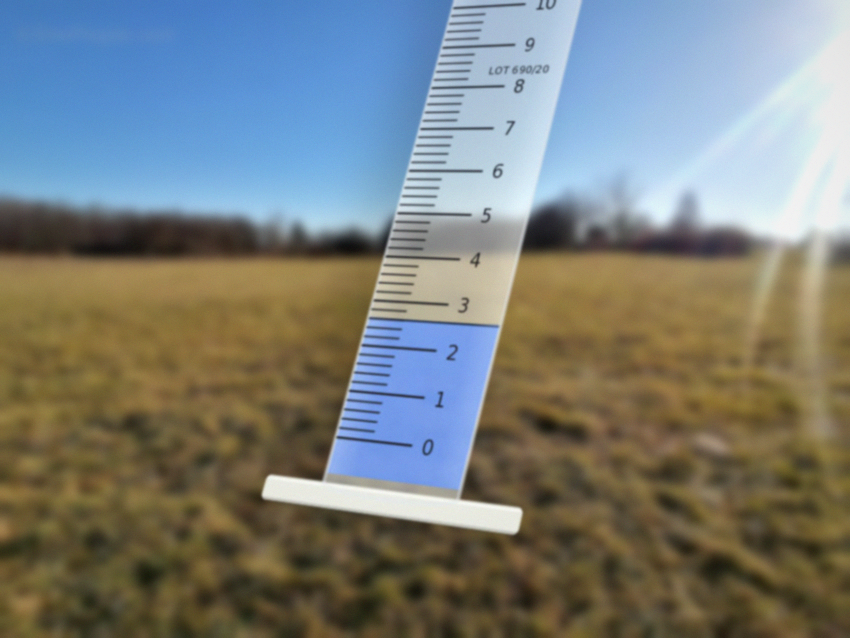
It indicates 2.6; mL
